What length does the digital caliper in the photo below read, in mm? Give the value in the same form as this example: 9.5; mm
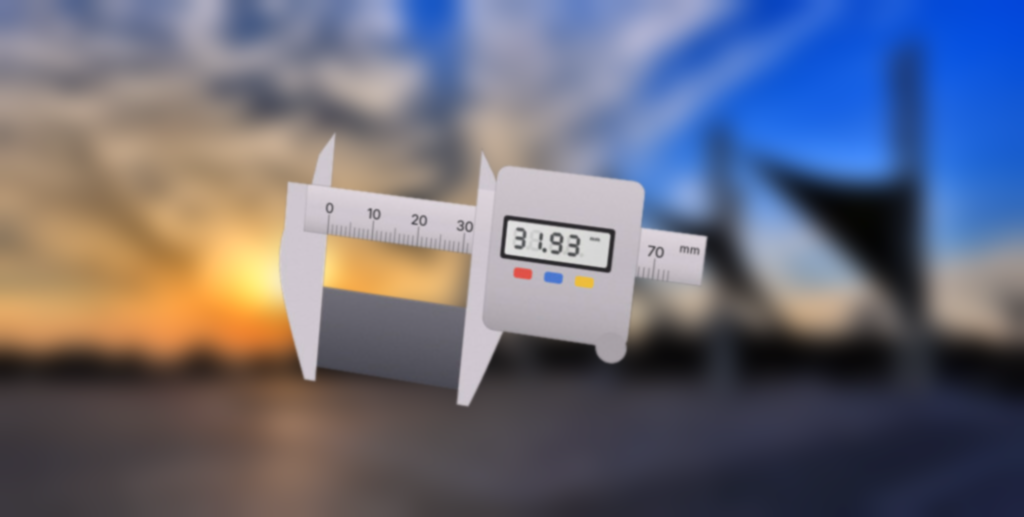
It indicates 31.93; mm
